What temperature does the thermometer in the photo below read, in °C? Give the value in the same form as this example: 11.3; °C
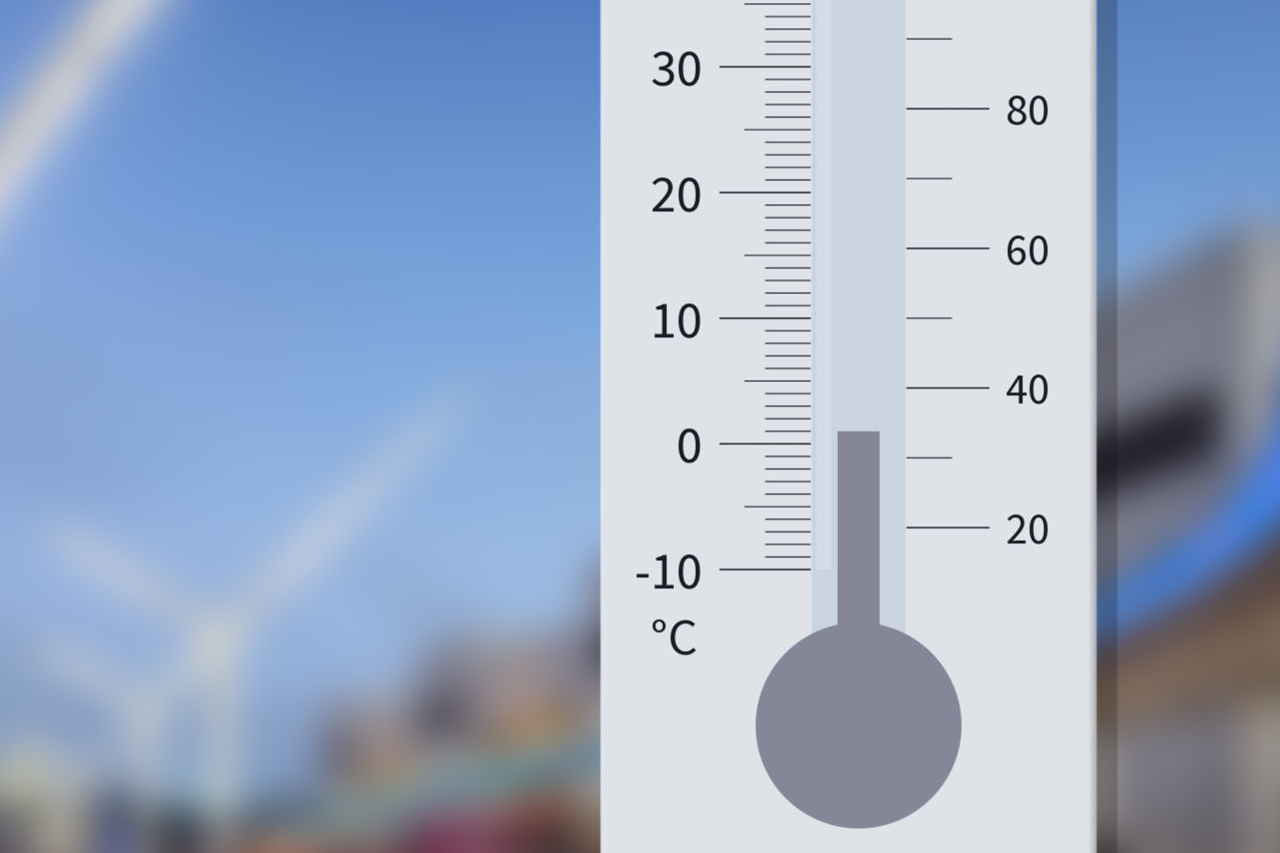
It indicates 1; °C
